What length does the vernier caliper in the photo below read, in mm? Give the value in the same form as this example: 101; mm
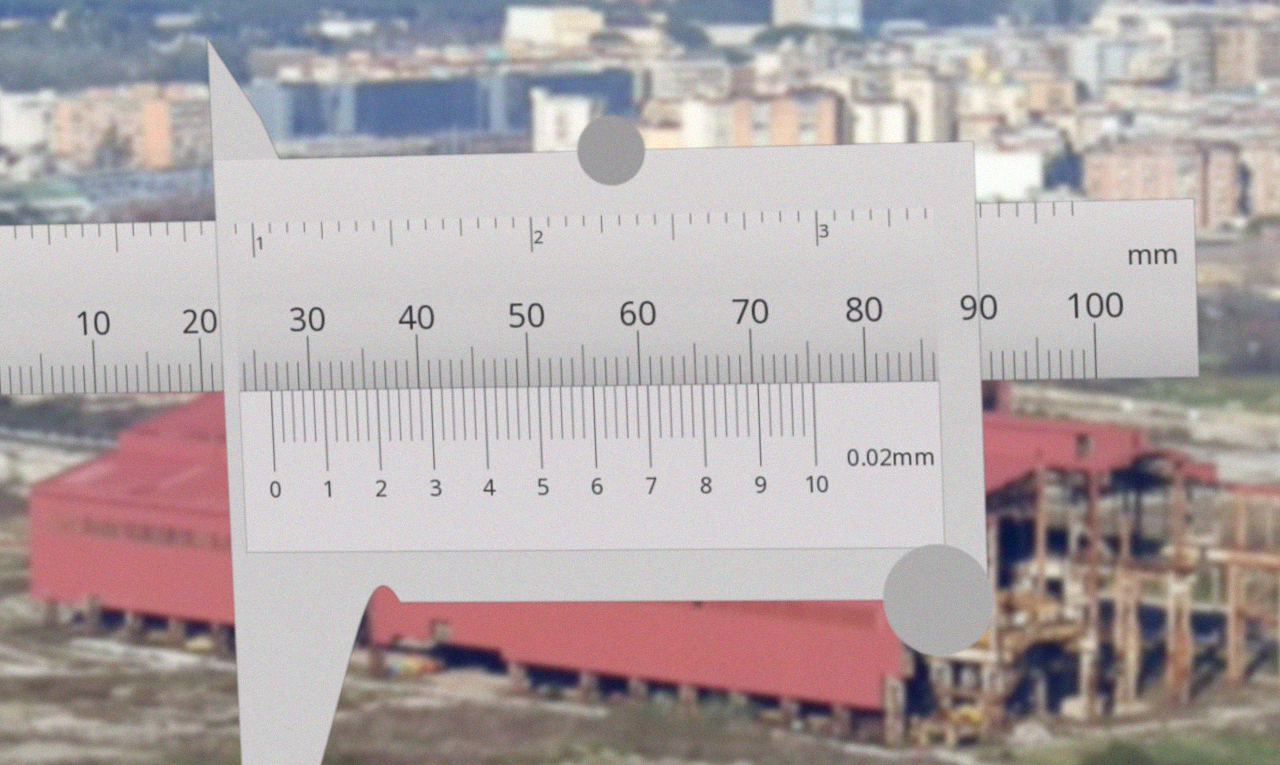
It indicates 26.4; mm
